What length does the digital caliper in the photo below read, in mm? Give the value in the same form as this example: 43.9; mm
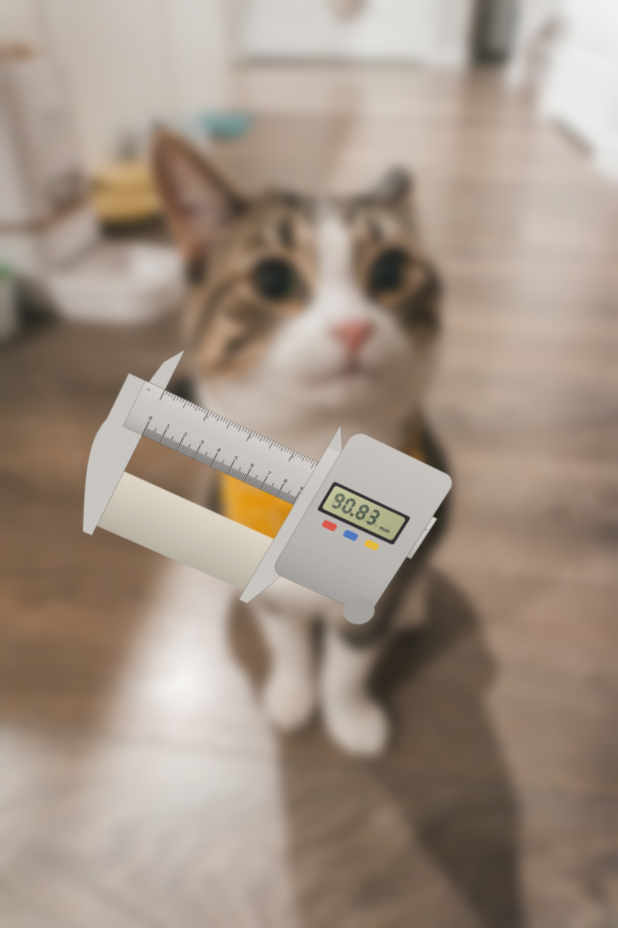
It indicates 90.83; mm
